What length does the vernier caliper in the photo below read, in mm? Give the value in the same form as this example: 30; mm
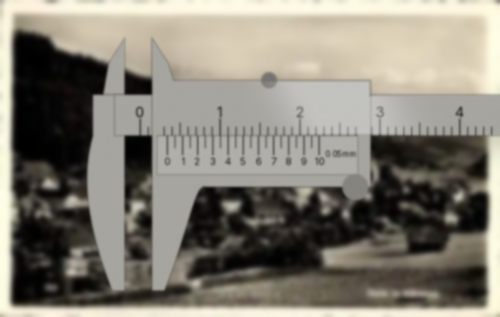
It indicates 3.4; mm
